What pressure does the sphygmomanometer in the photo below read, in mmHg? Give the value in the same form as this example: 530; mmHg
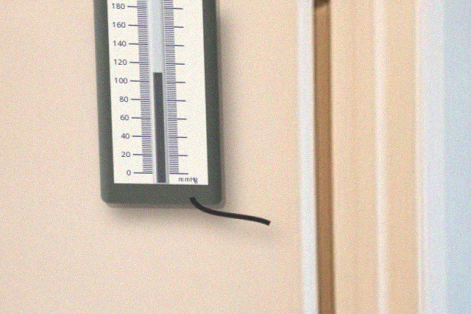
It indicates 110; mmHg
